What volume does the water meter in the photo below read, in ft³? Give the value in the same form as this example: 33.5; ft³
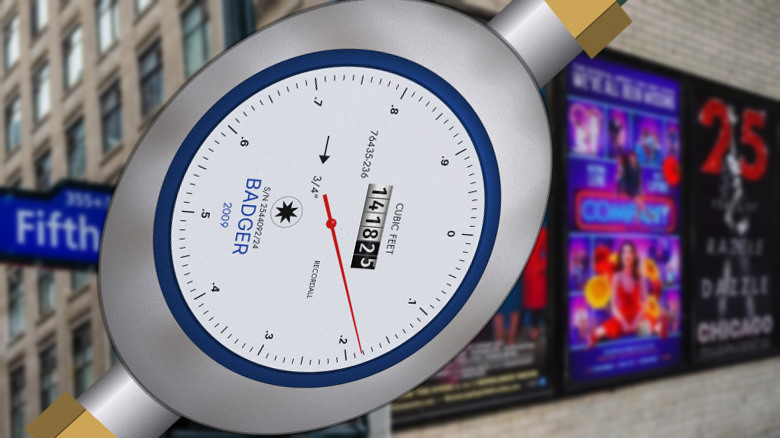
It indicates 141825.18; ft³
